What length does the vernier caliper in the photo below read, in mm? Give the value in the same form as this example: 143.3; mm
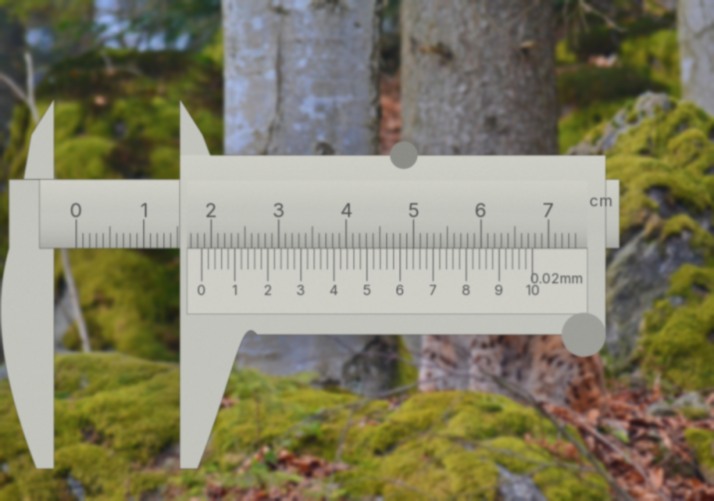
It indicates 18.6; mm
